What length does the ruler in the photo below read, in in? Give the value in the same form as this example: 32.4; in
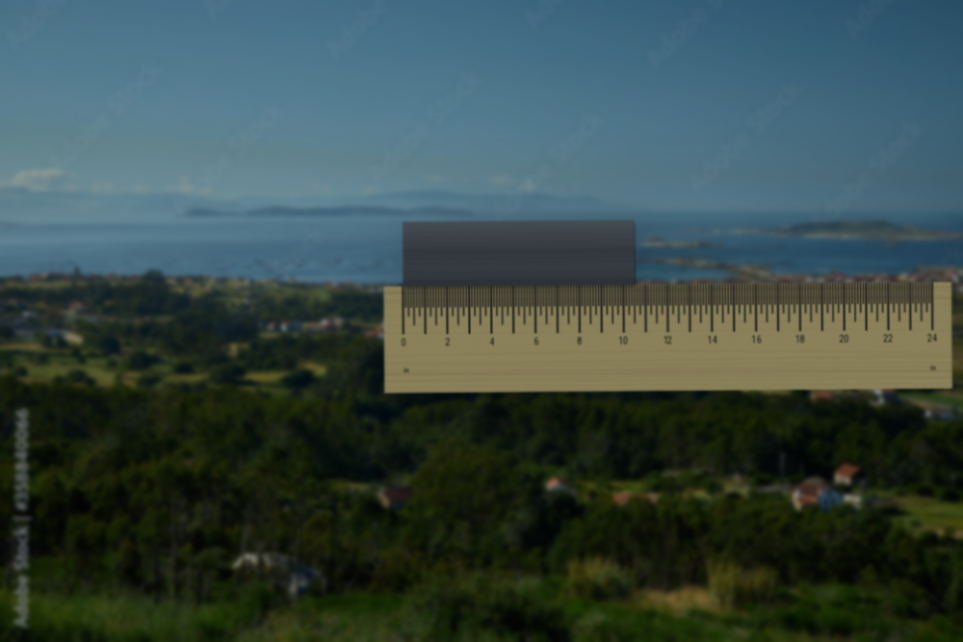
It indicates 10.5; in
